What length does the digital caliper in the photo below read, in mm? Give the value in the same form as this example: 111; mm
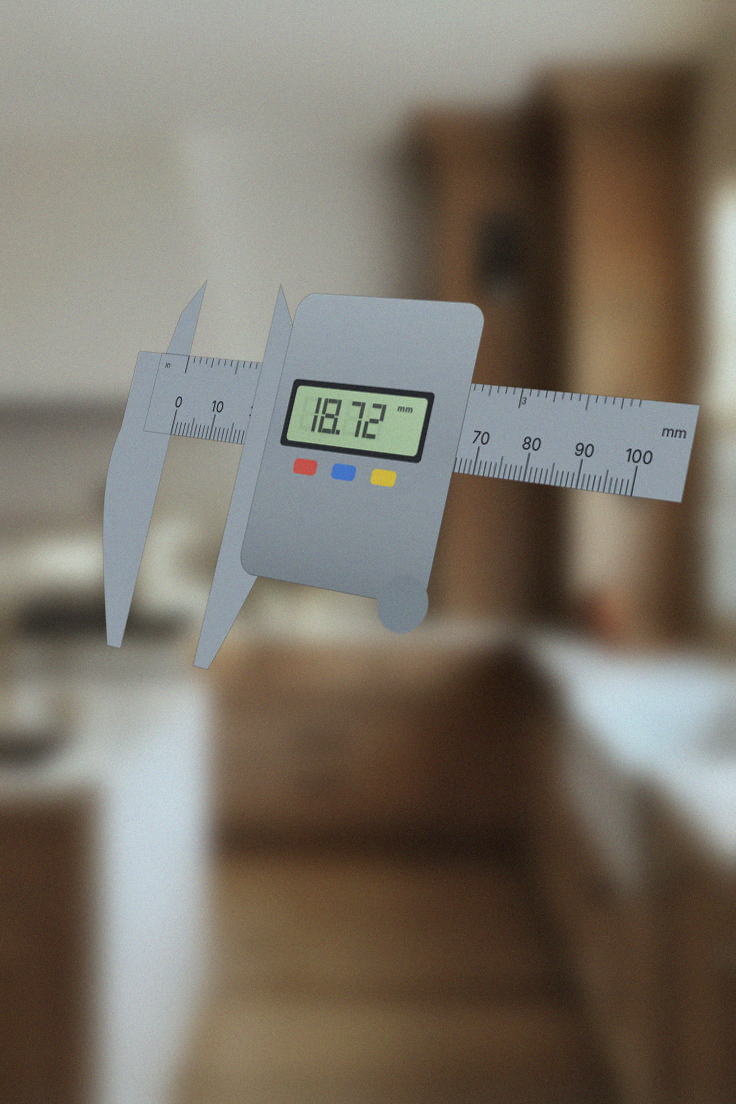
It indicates 18.72; mm
